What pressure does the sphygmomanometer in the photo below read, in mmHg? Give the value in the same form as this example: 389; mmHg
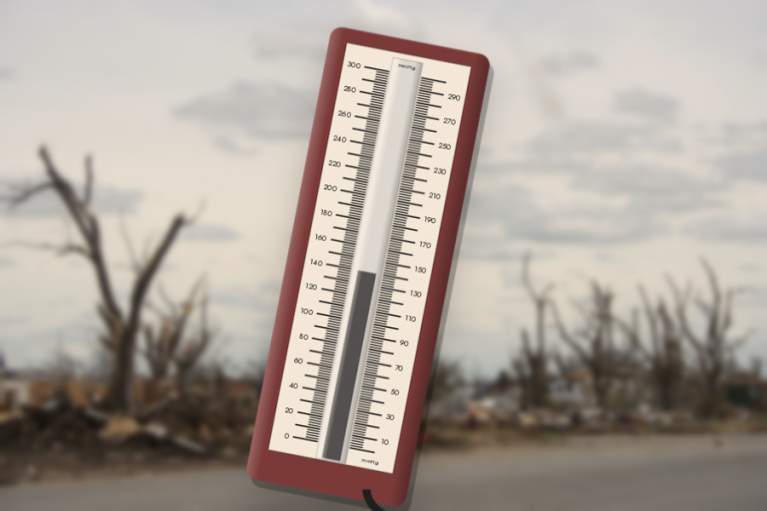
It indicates 140; mmHg
